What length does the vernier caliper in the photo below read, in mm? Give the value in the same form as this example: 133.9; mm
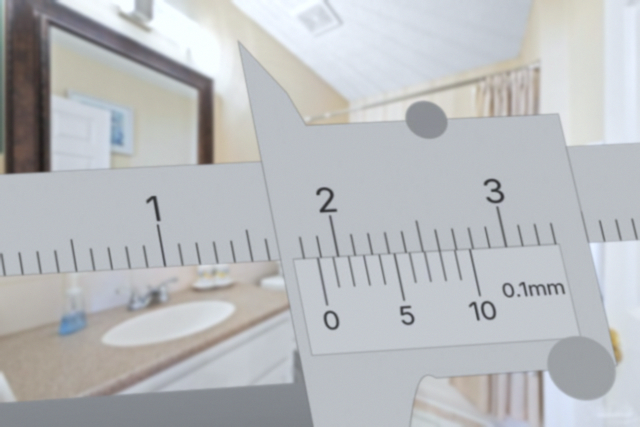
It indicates 18.8; mm
